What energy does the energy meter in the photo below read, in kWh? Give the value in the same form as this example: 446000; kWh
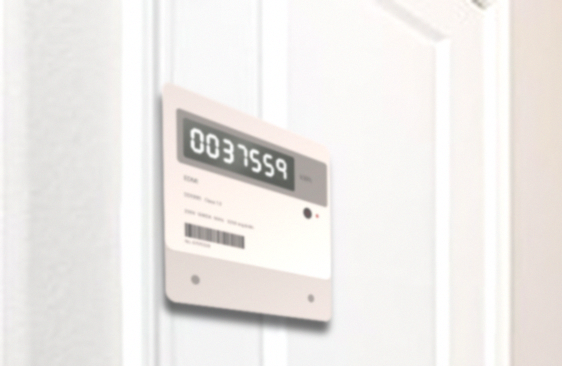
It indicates 37559; kWh
